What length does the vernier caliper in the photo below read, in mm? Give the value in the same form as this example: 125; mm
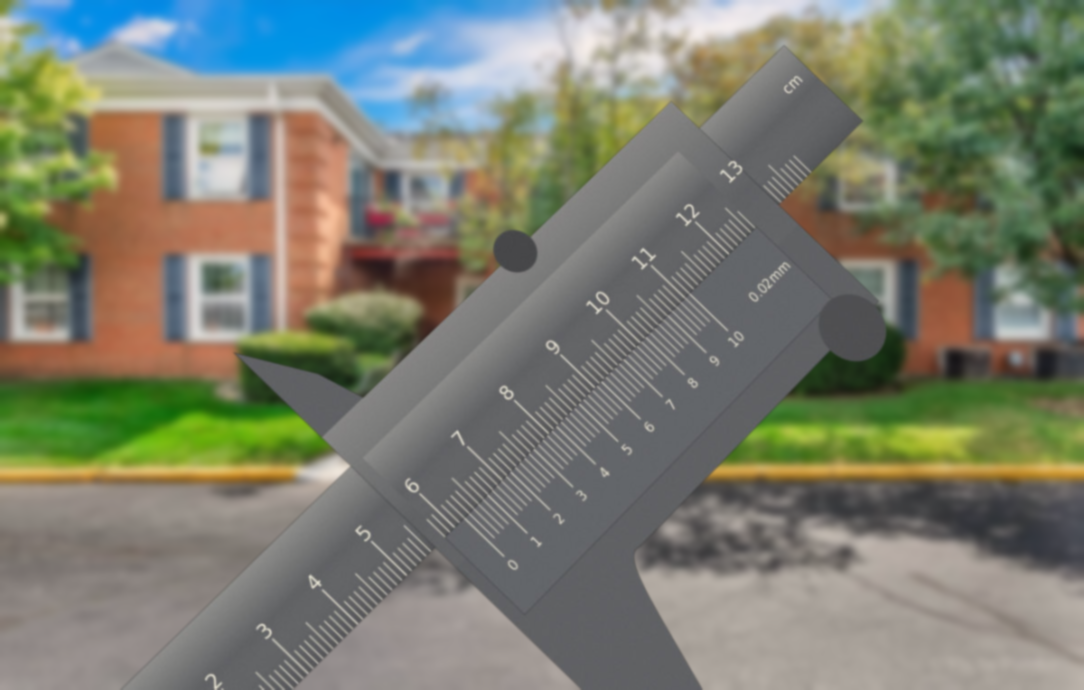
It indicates 62.0; mm
